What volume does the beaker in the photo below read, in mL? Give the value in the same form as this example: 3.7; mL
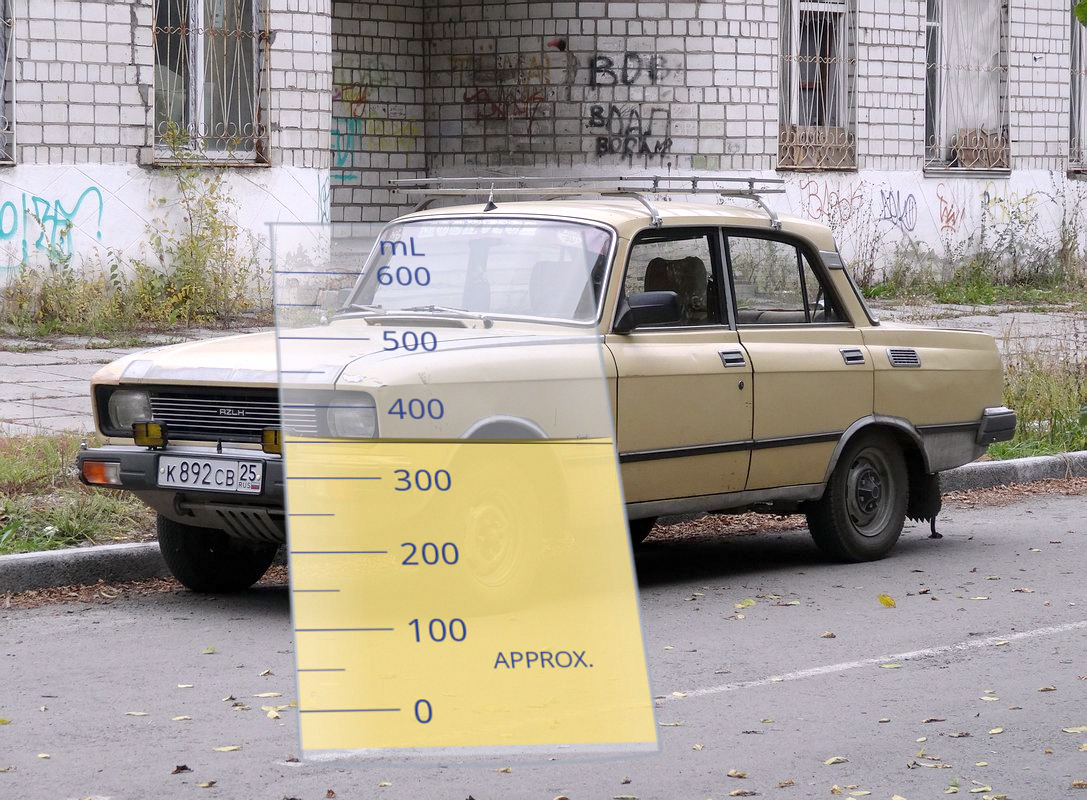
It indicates 350; mL
